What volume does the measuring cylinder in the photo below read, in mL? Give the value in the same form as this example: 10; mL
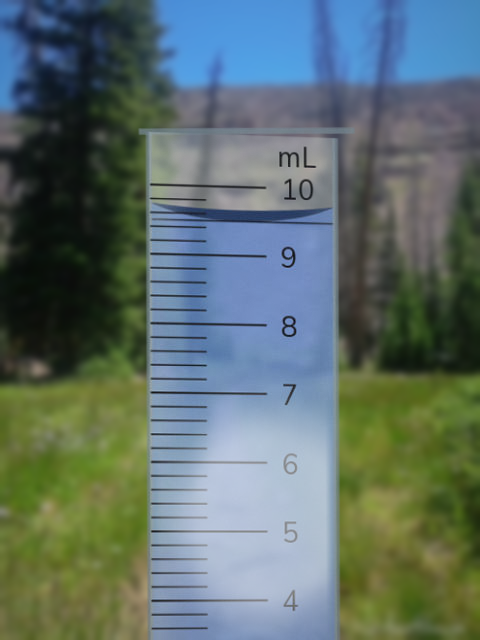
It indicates 9.5; mL
